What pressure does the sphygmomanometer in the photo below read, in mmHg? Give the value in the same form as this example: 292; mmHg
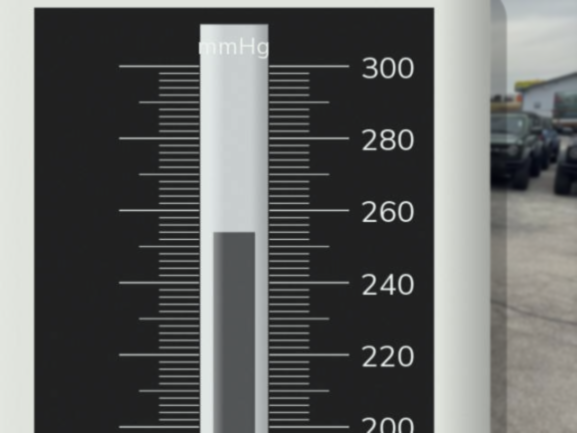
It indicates 254; mmHg
